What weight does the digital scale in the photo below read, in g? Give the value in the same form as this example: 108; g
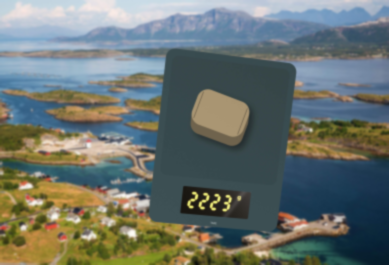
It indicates 2223; g
